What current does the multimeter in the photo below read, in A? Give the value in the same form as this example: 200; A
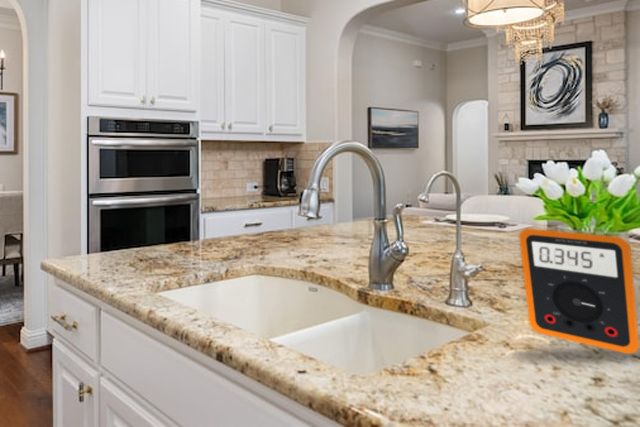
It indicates 0.345; A
